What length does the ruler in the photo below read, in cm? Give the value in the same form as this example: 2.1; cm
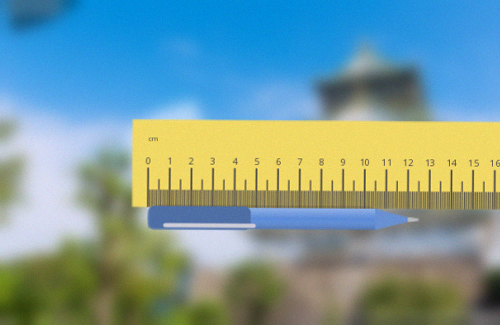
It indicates 12.5; cm
